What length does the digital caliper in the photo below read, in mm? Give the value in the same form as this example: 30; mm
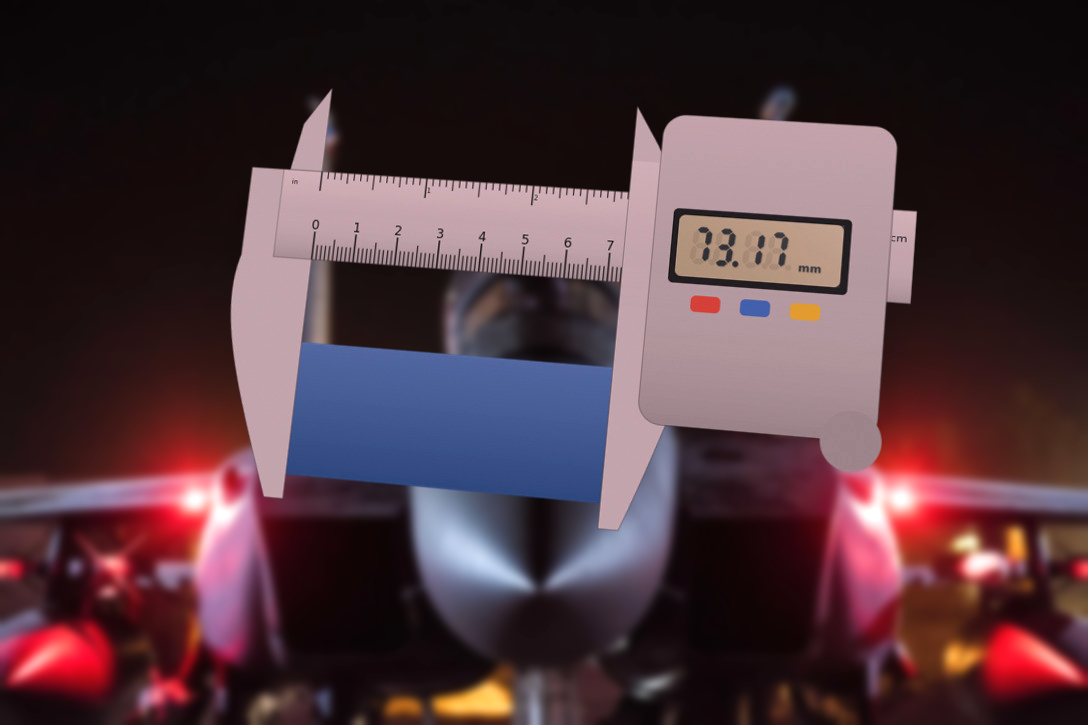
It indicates 73.17; mm
